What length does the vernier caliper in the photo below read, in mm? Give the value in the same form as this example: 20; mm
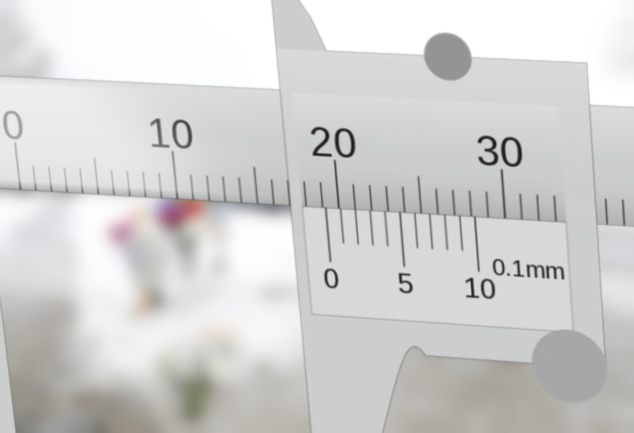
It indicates 19.2; mm
